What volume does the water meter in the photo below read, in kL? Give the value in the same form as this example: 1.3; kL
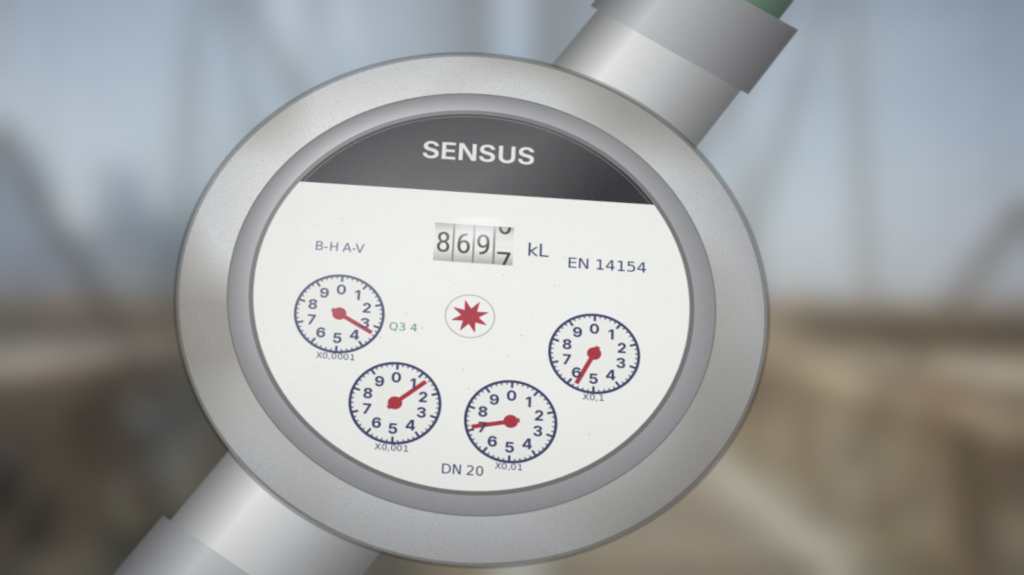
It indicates 8696.5713; kL
